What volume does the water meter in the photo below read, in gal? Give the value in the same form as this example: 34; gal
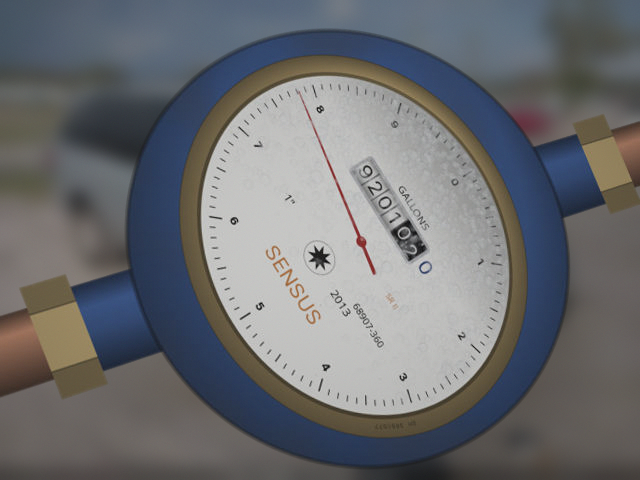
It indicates 9201017.8; gal
